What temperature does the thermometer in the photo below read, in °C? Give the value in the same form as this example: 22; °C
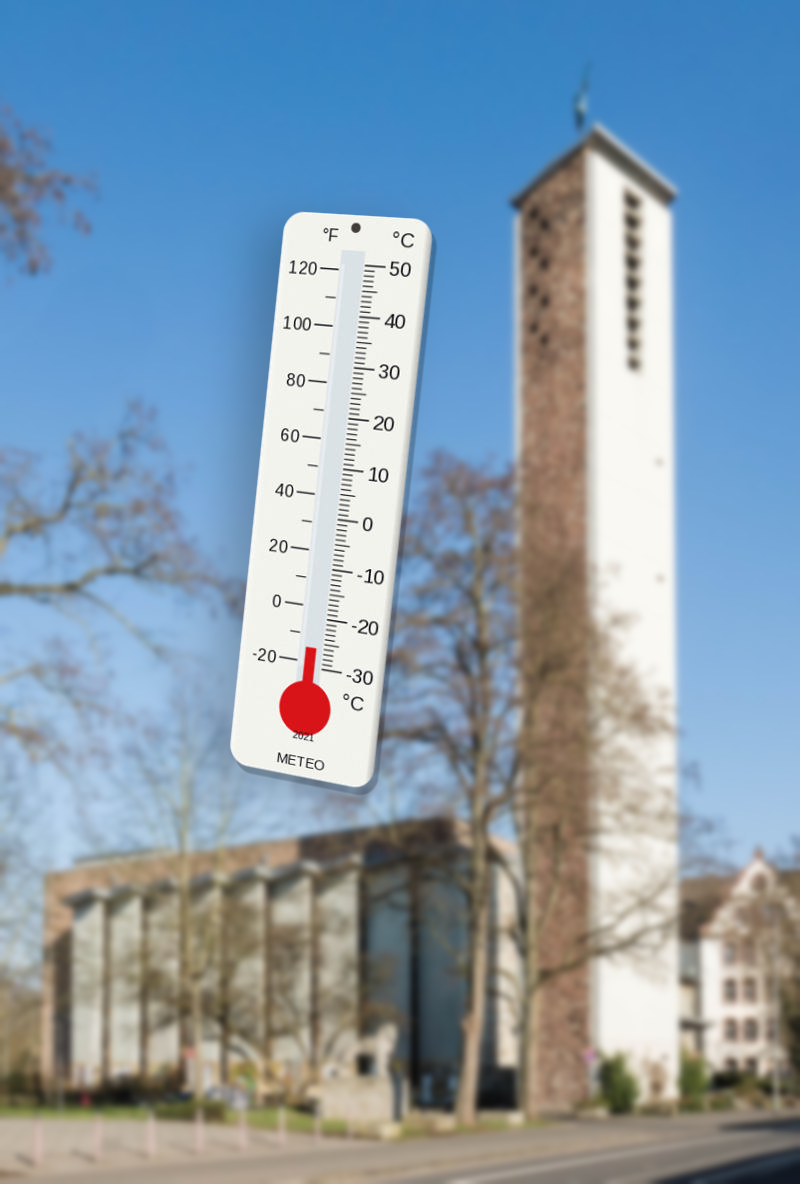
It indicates -26; °C
